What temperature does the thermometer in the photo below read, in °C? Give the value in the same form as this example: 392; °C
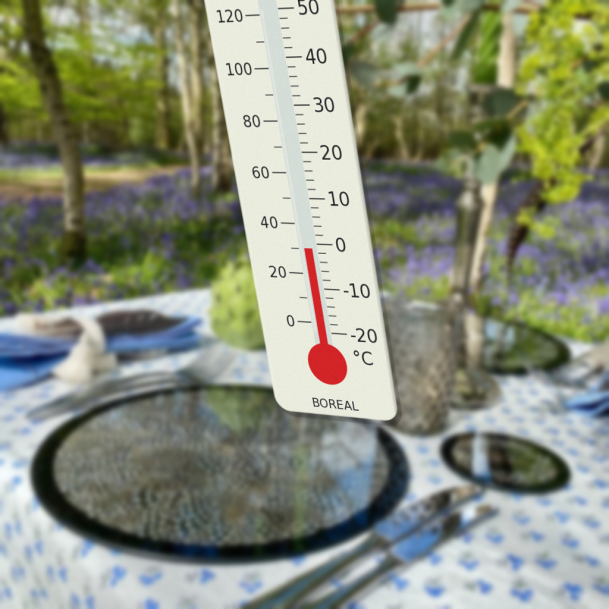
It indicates -1; °C
